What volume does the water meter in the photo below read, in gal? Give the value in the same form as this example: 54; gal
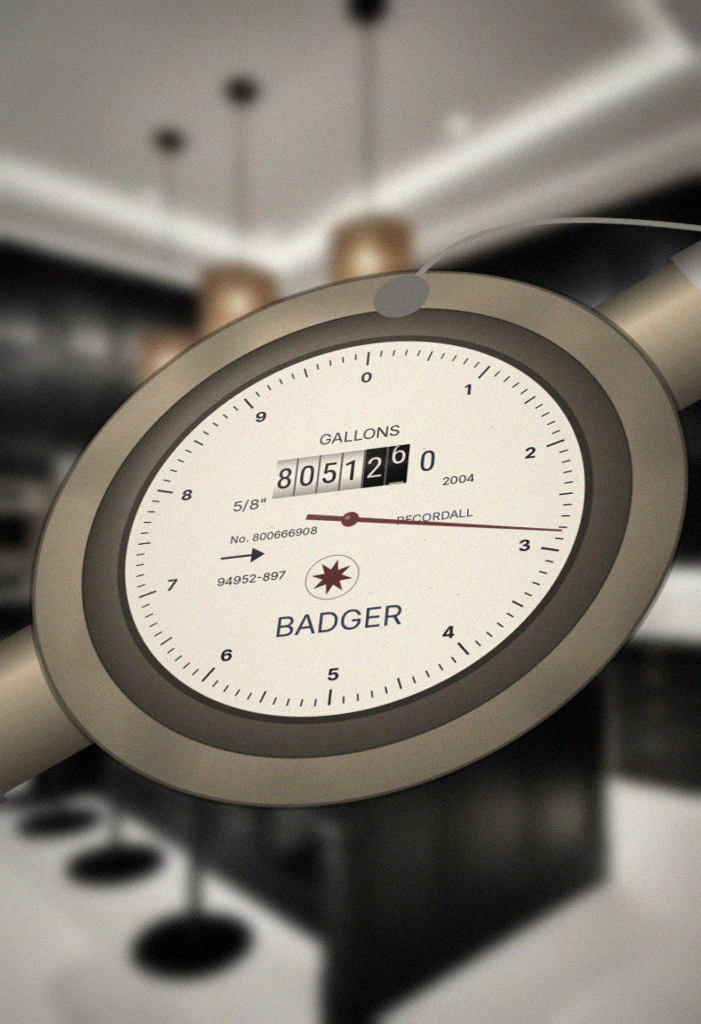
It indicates 8051262.8; gal
